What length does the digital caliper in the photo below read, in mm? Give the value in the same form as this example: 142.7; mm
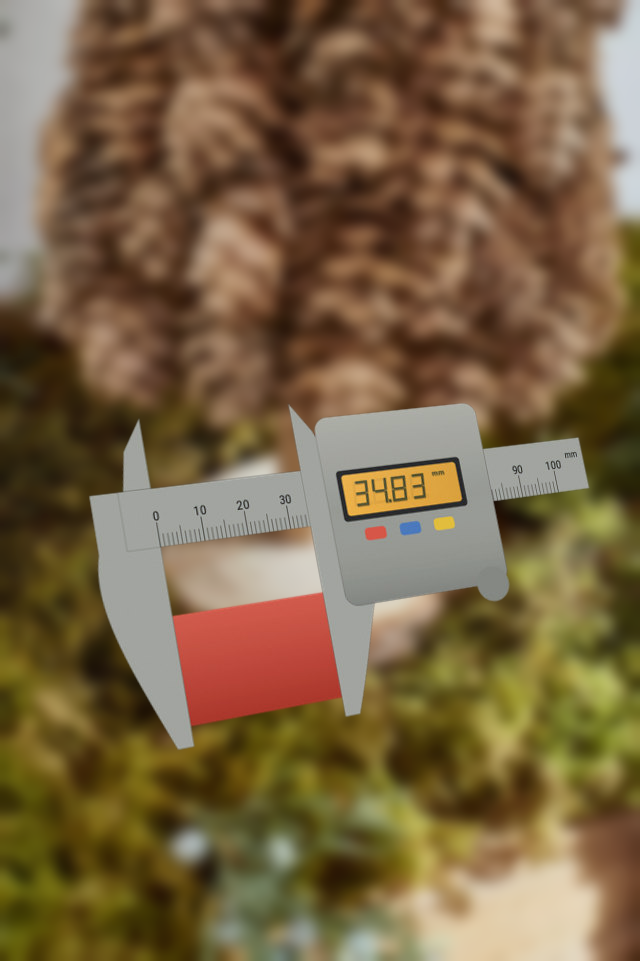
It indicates 34.83; mm
